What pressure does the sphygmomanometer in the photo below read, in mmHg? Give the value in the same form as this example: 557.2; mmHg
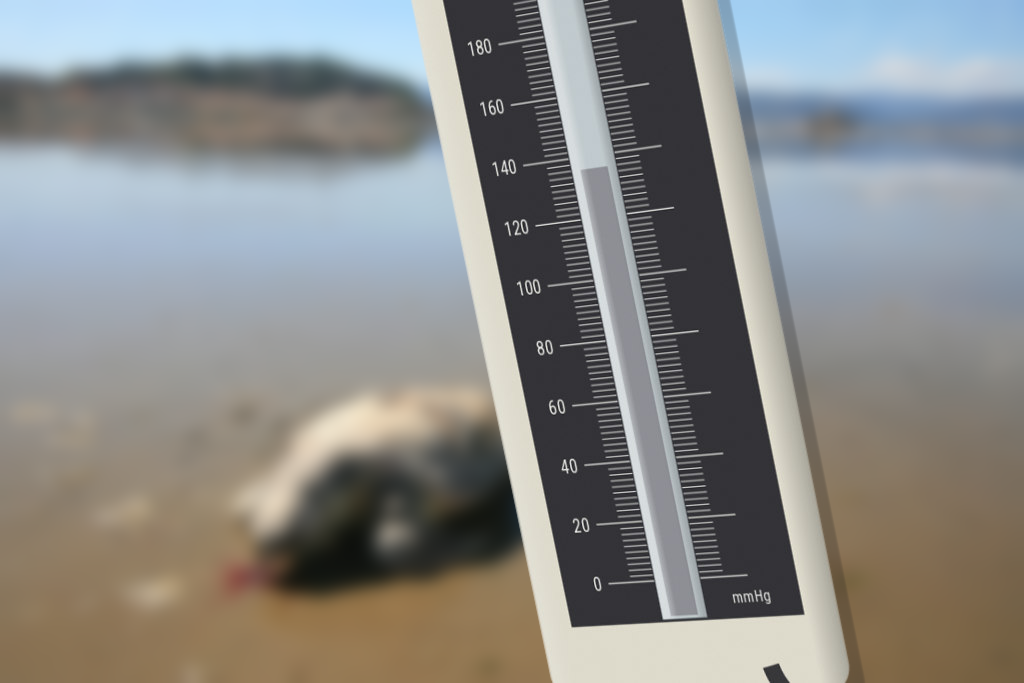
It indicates 136; mmHg
